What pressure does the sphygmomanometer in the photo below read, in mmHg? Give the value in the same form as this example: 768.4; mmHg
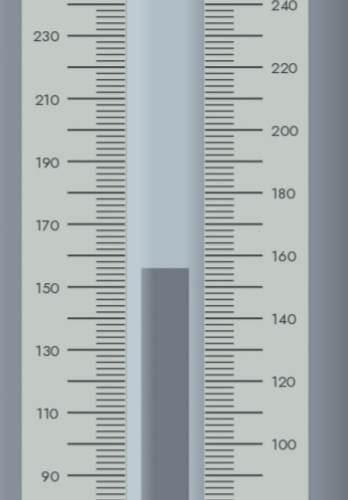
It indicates 156; mmHg
